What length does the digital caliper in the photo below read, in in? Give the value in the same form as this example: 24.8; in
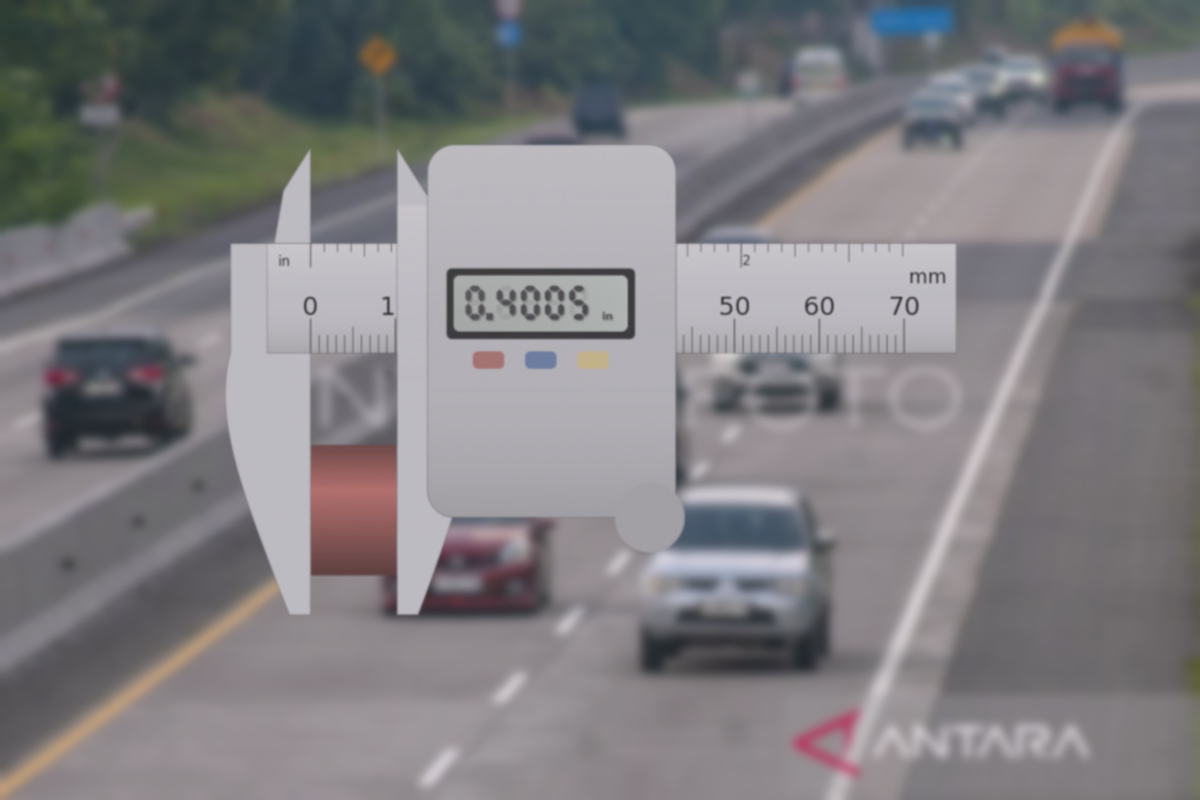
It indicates 0.4005; in
